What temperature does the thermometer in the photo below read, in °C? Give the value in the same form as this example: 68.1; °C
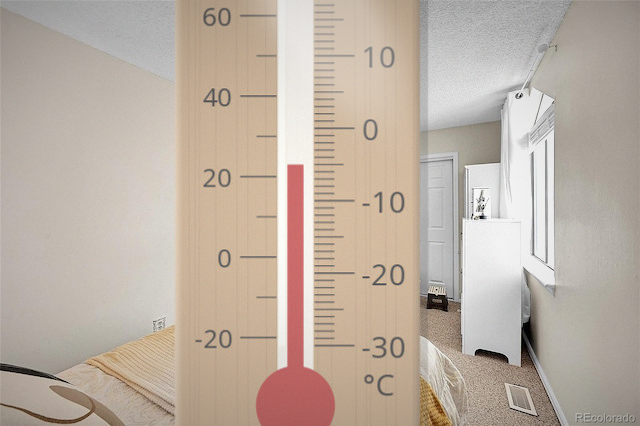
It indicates -5; °C
